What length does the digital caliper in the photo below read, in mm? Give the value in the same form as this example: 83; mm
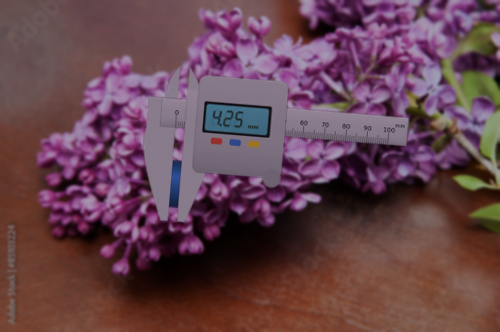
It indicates 4.25; mm
